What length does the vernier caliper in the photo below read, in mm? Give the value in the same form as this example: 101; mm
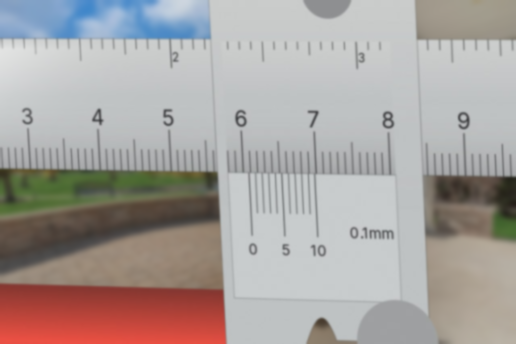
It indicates 60.8; mm
